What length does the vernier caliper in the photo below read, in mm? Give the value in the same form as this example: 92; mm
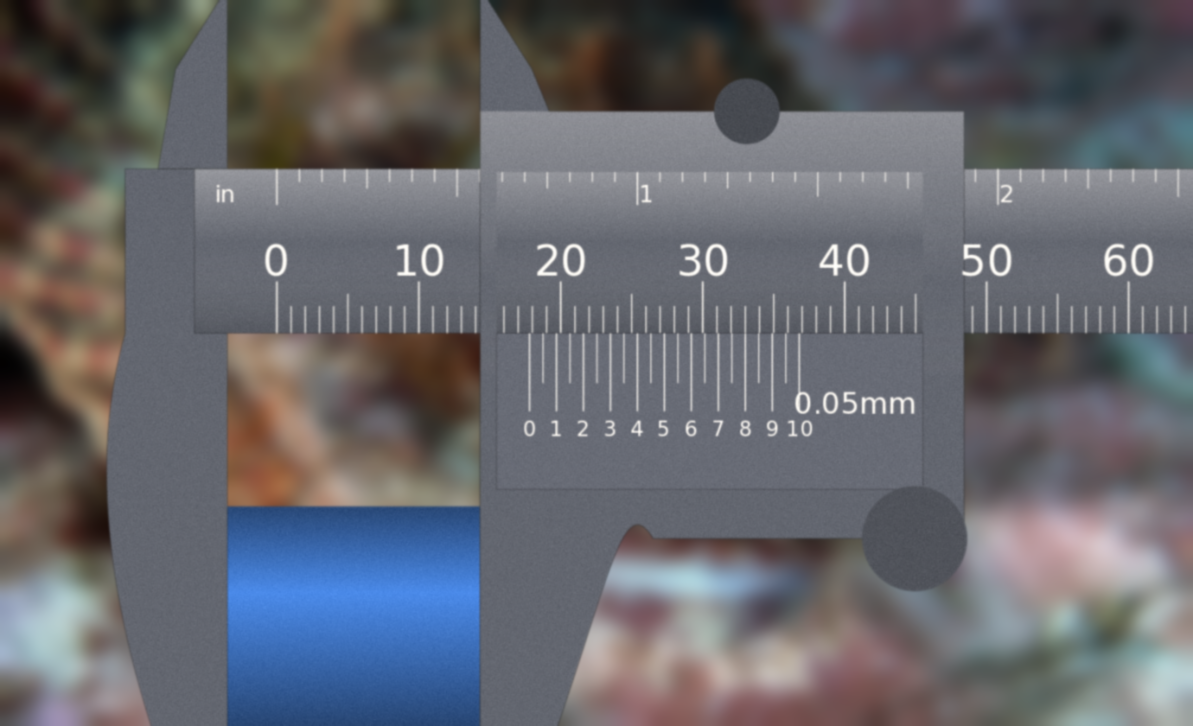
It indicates 17.8; mm
